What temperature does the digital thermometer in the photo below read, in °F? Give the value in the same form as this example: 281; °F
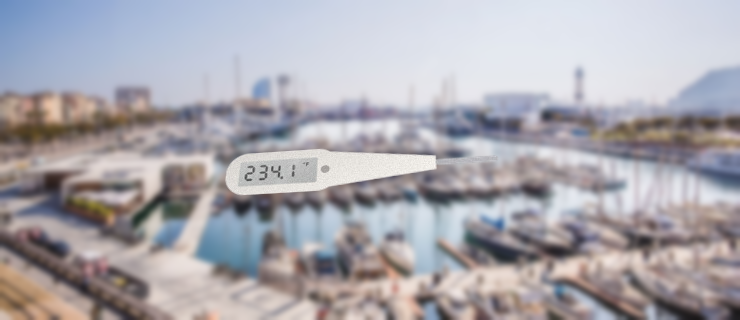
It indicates 234.1; °F
